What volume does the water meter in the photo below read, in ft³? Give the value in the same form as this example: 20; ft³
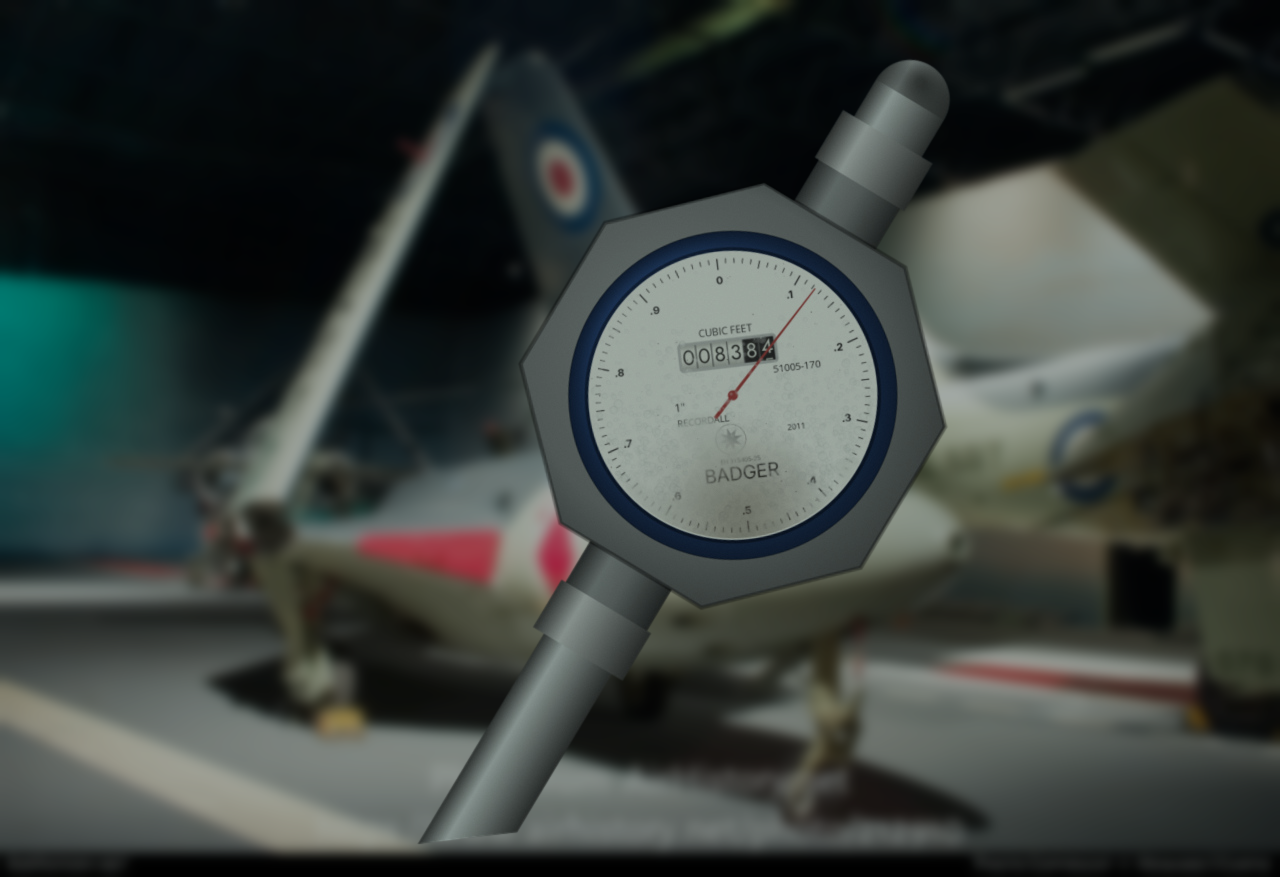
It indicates 8384.12; ft³
